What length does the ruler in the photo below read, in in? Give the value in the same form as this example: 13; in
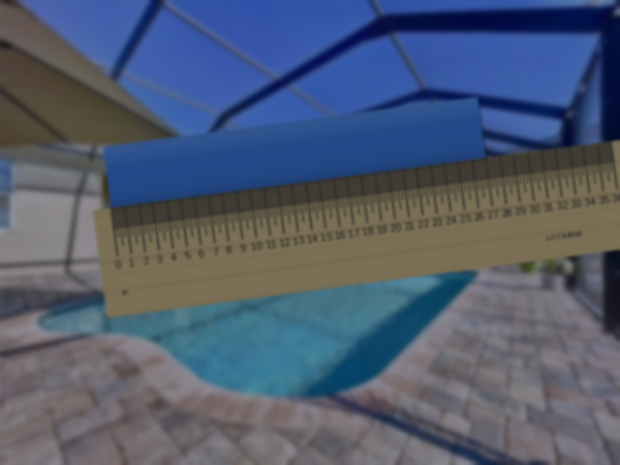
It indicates 27; in
